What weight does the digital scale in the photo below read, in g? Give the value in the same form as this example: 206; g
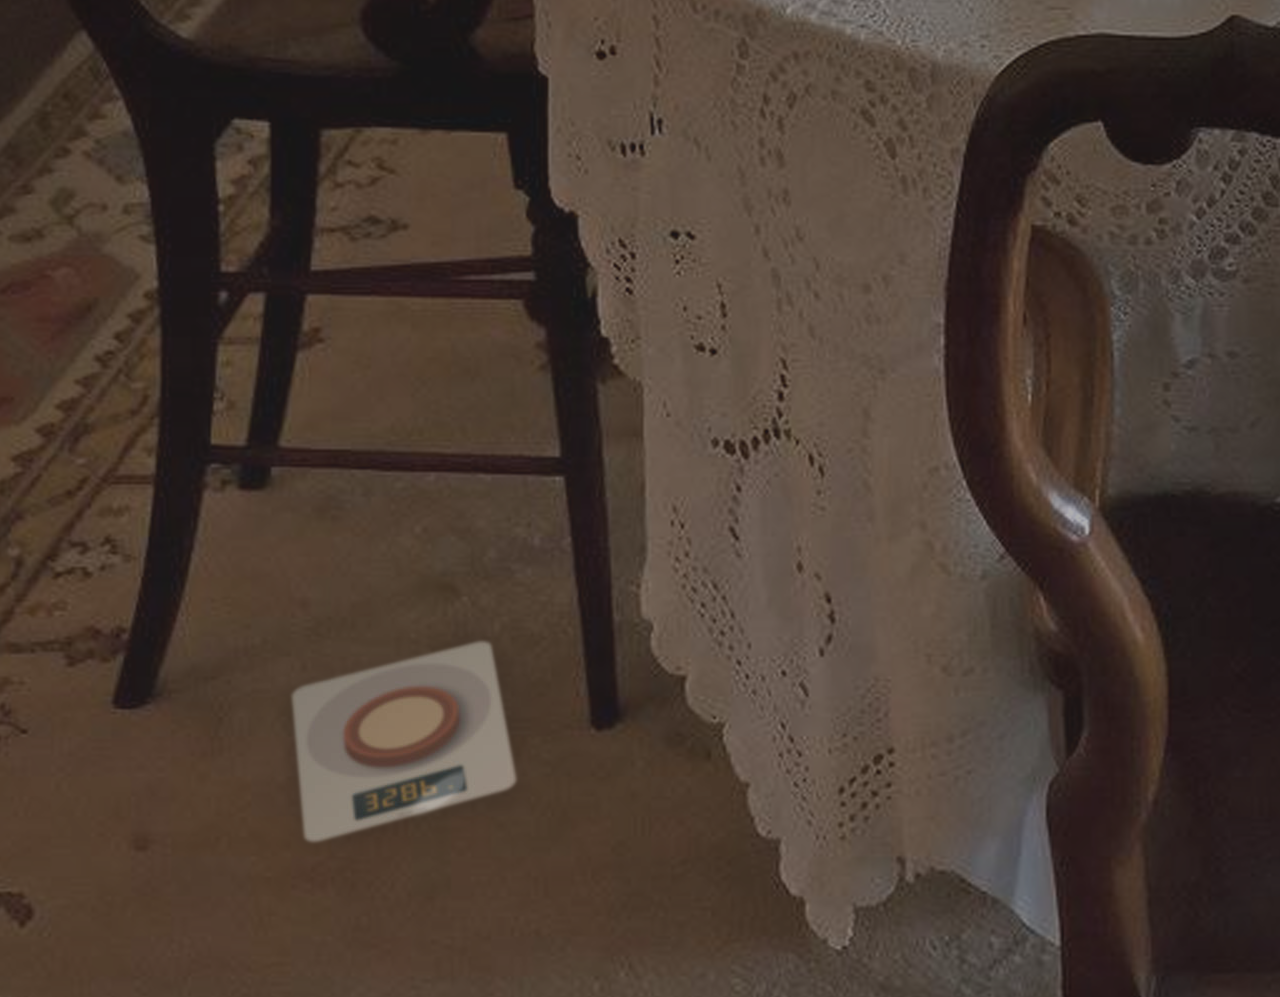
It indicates 3286; g
